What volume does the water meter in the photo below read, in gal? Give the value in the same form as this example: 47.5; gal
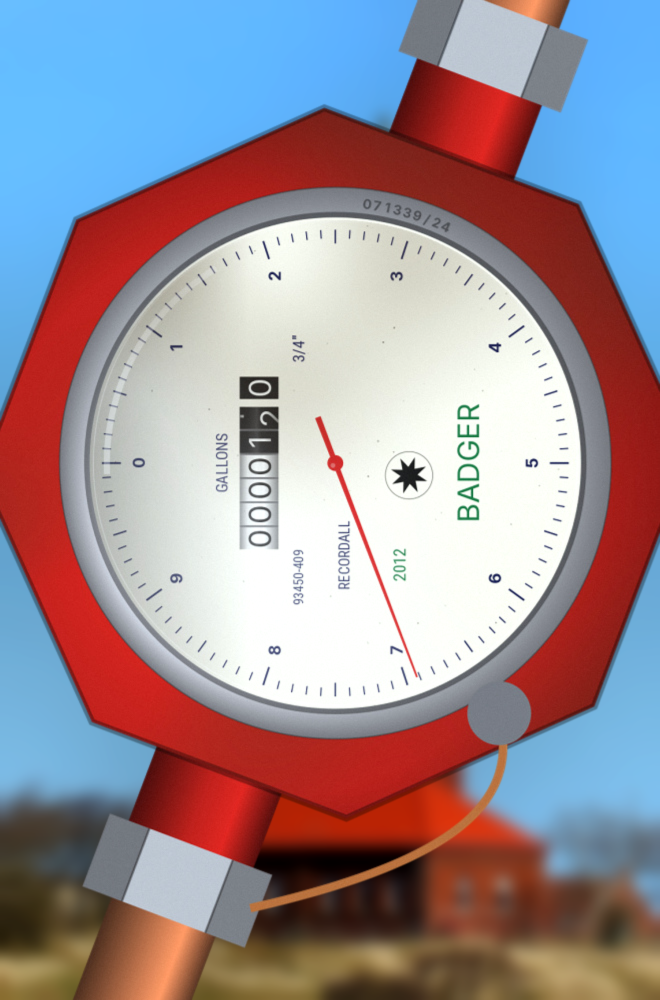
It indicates 116.9; gal
